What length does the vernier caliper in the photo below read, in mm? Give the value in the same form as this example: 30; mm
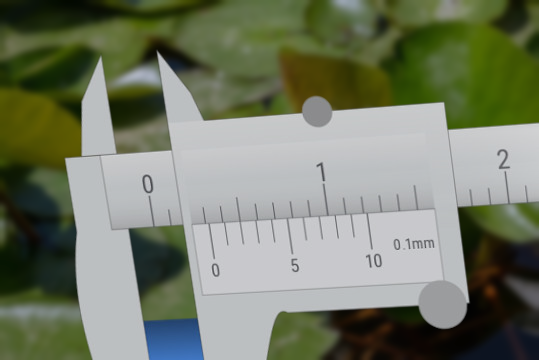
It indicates 3.2; mm
